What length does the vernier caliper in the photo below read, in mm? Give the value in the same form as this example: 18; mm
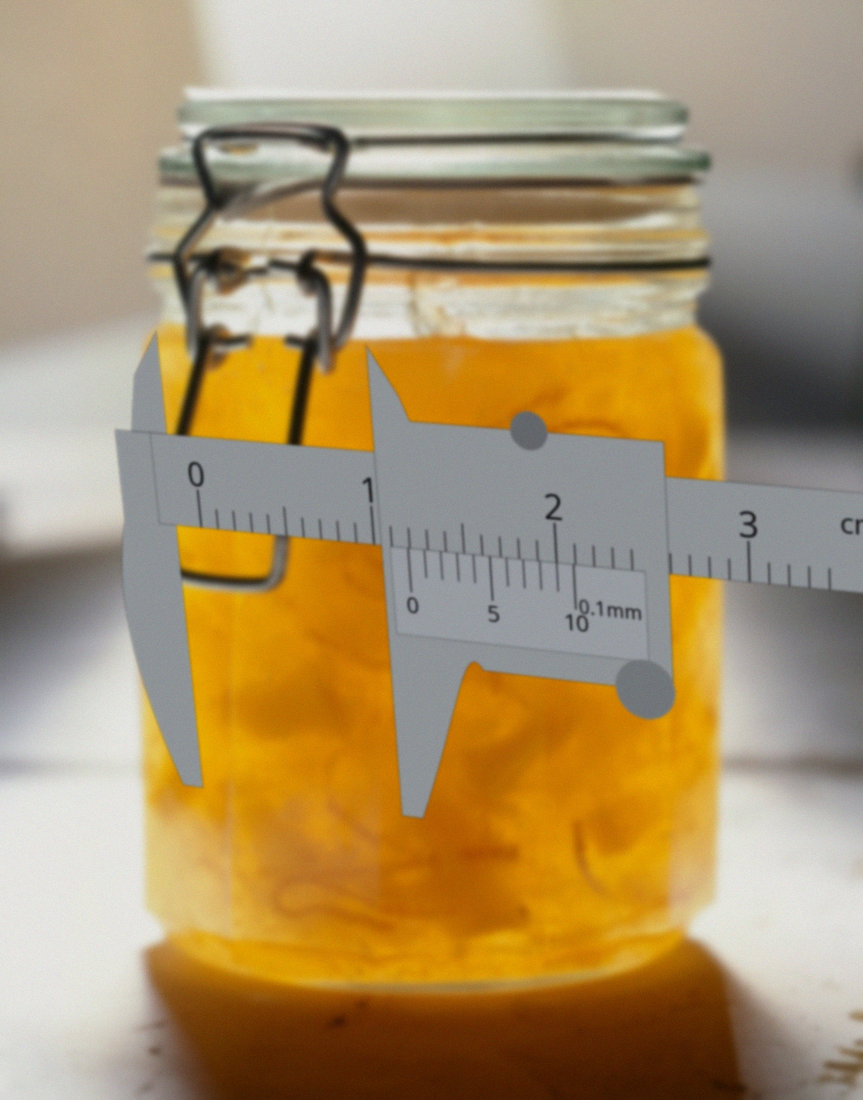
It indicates 11.9; mm
